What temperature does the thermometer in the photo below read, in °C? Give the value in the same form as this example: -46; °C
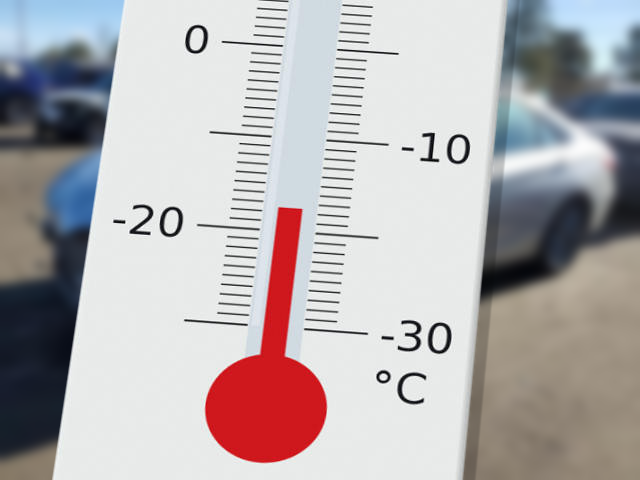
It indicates -17.5; °C
